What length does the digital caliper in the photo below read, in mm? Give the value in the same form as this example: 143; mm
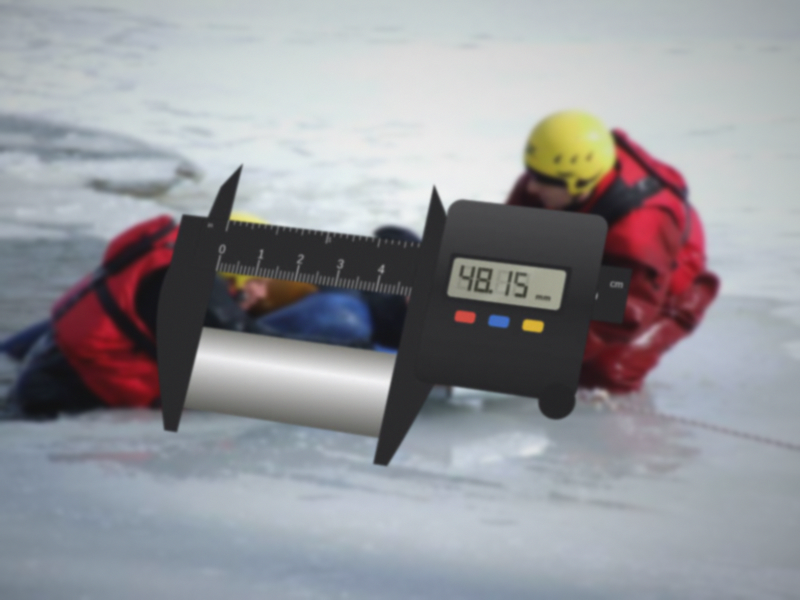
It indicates 48.15; mm
